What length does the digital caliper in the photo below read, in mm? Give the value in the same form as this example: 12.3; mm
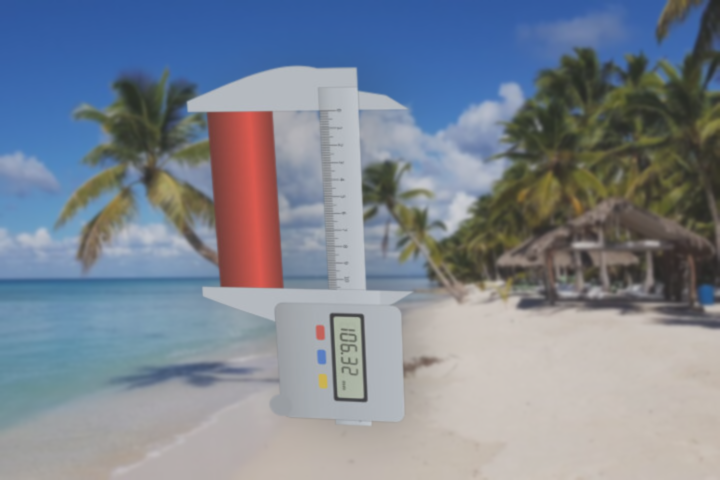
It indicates 106.32; mm
